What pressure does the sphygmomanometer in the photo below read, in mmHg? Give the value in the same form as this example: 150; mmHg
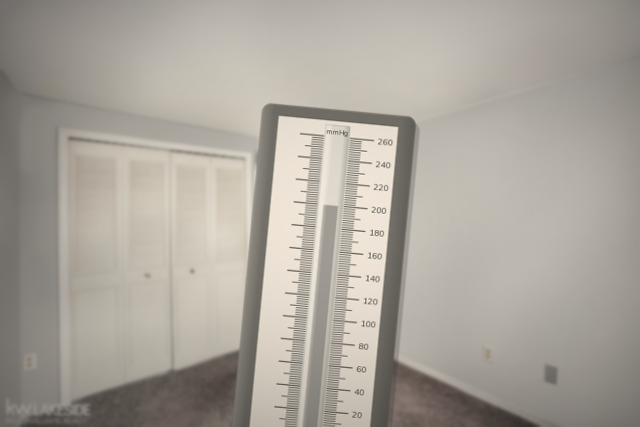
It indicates 200; mmHg
